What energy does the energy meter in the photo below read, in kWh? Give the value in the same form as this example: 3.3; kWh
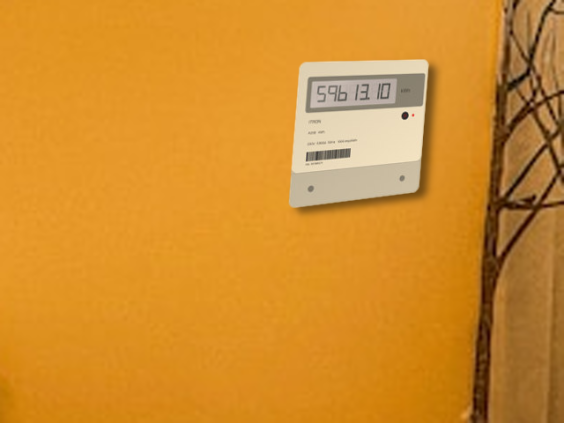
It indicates 59613.10; kWh
